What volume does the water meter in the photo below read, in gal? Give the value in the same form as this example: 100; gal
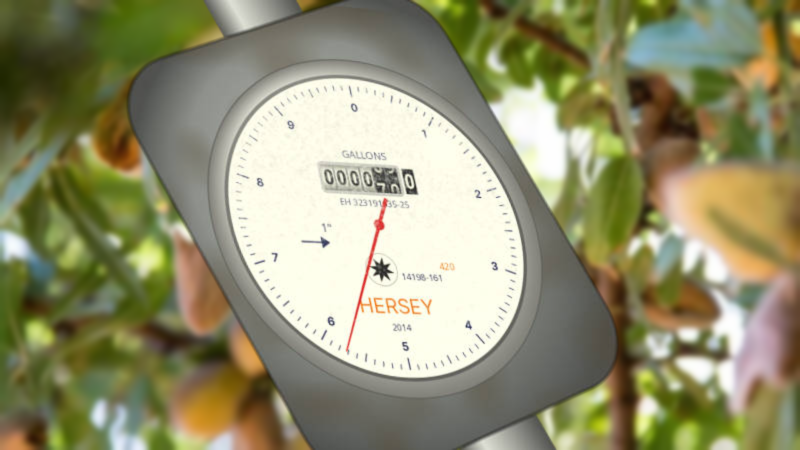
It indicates 695.7; gal
